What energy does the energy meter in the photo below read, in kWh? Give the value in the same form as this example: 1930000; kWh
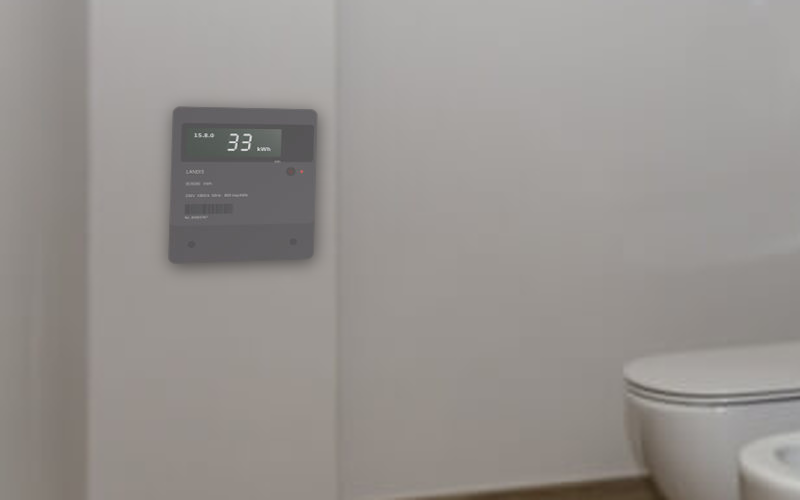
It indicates 33; kWh
